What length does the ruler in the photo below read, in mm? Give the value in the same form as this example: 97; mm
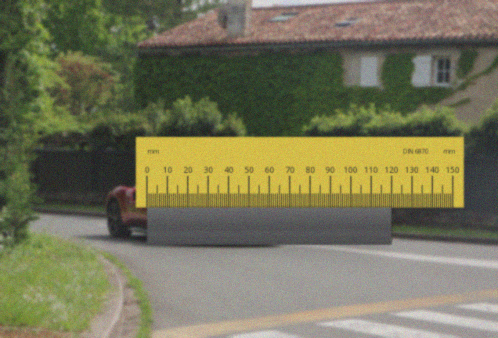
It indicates 120; mm
